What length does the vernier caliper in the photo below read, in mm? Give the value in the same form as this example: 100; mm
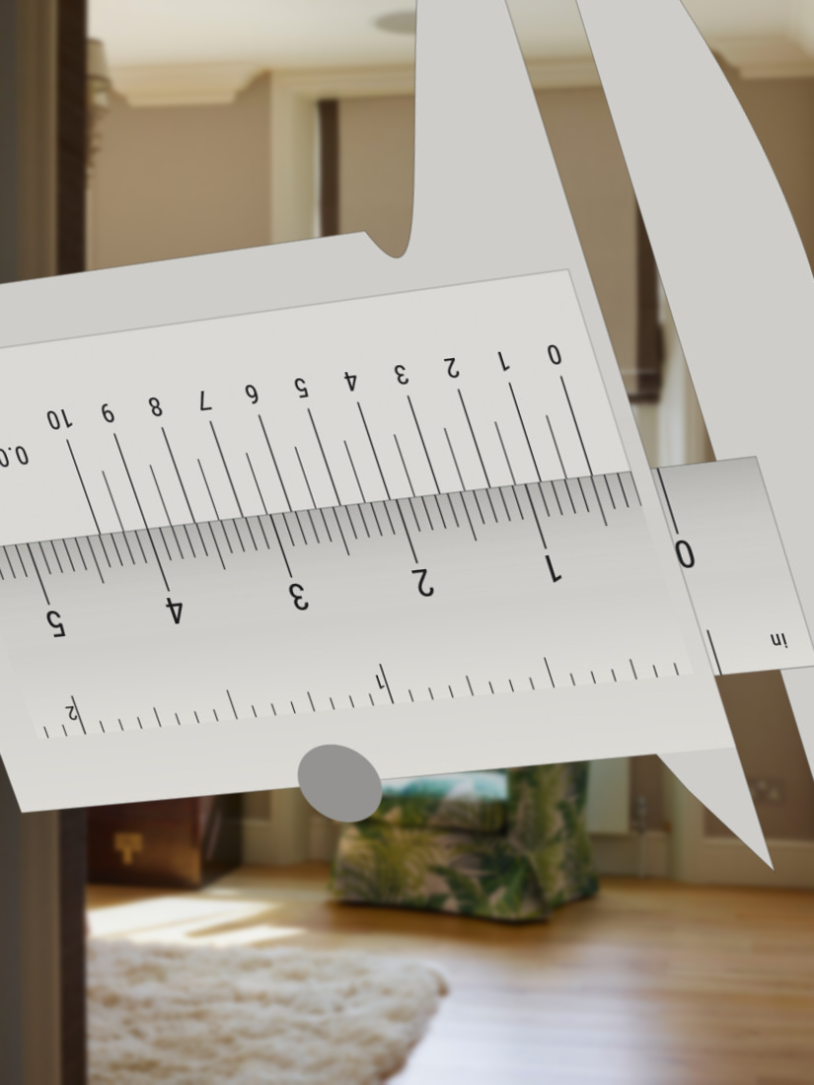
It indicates 4.9; mm
